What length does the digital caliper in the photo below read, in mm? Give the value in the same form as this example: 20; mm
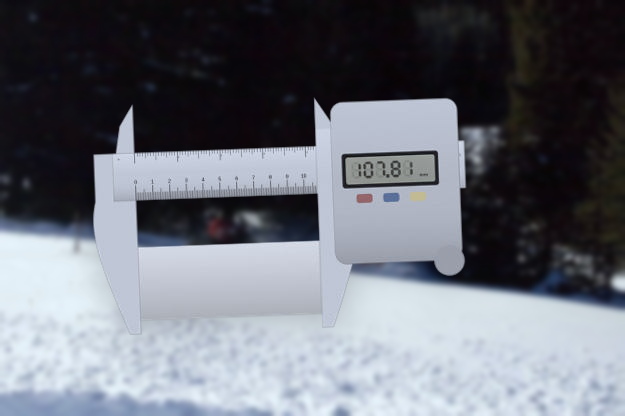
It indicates 107.81; mm
